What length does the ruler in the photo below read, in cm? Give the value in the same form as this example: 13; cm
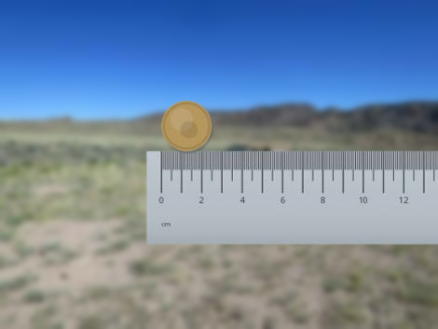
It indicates 2.5; cm
